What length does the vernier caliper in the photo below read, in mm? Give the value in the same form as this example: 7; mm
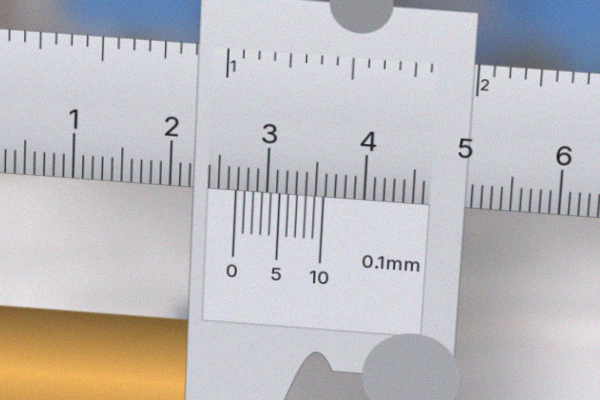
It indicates 26.8; mm
